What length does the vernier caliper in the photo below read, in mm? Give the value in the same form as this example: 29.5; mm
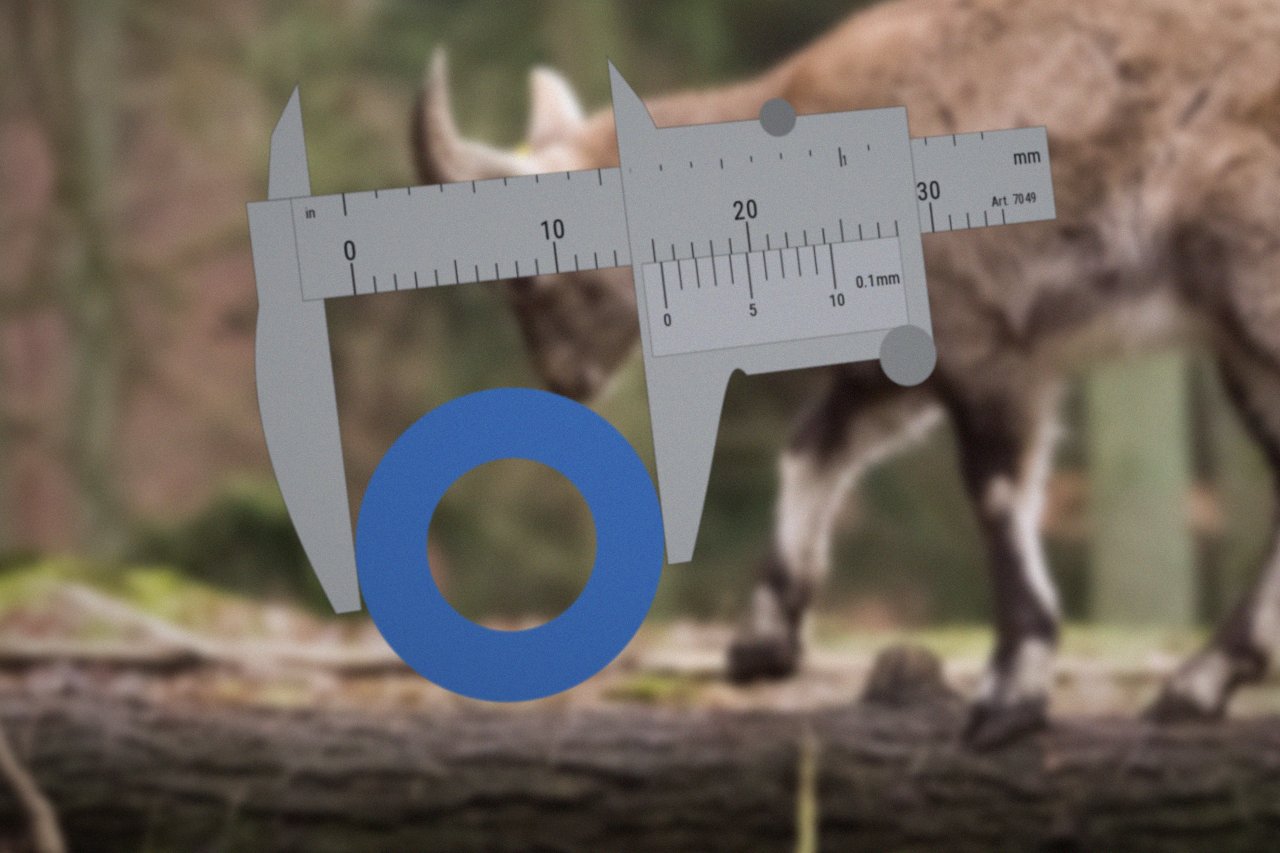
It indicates 15.3; mm
